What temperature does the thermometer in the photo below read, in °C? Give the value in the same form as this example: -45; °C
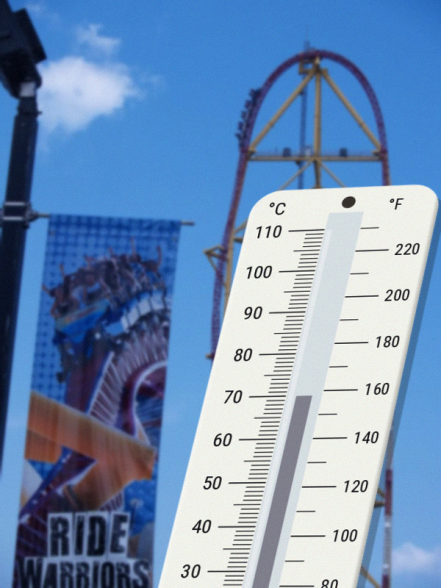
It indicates 70; °C
